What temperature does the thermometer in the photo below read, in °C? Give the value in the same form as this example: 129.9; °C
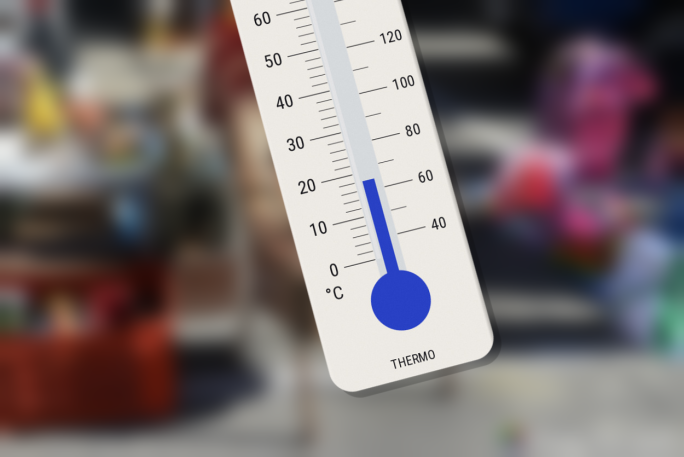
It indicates 18; °C
